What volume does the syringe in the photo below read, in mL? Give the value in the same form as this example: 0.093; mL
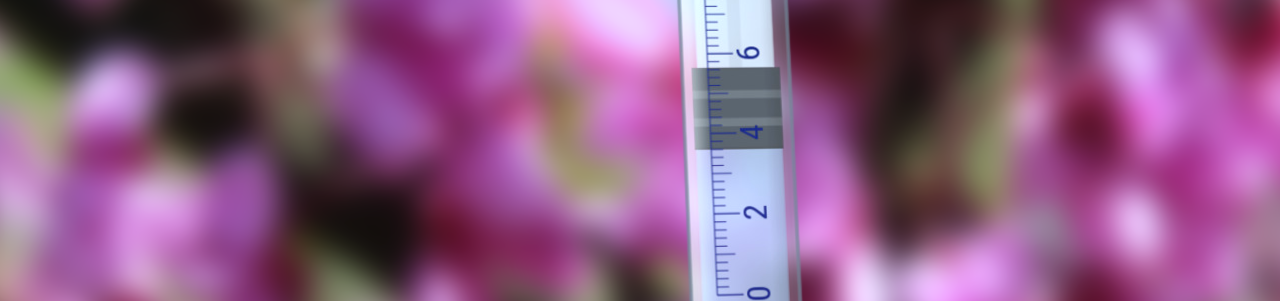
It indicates 3.6; mL
